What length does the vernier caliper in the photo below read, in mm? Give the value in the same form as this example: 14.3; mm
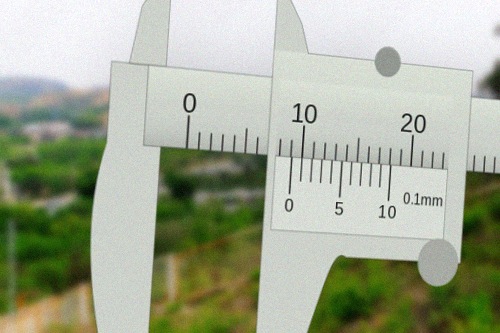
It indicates 9.1; mm
